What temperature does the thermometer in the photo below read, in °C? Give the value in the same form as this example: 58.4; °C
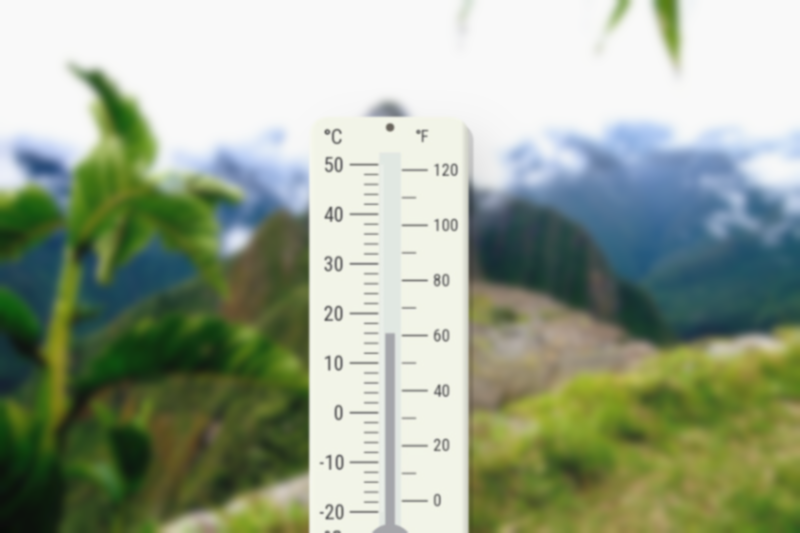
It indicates 16; °C
